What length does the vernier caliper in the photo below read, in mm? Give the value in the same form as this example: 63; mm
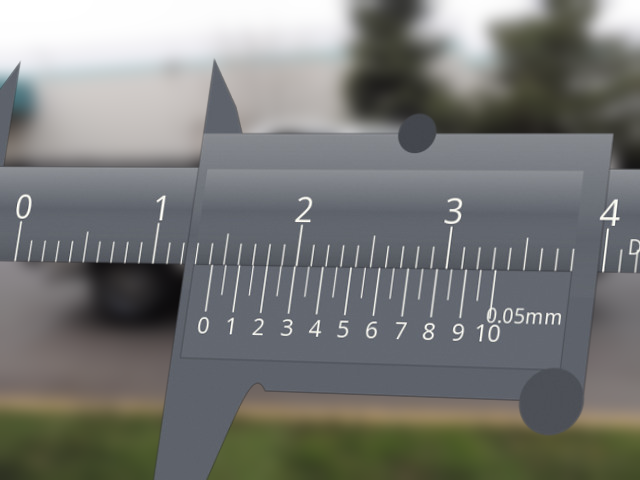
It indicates 14.2; mm
